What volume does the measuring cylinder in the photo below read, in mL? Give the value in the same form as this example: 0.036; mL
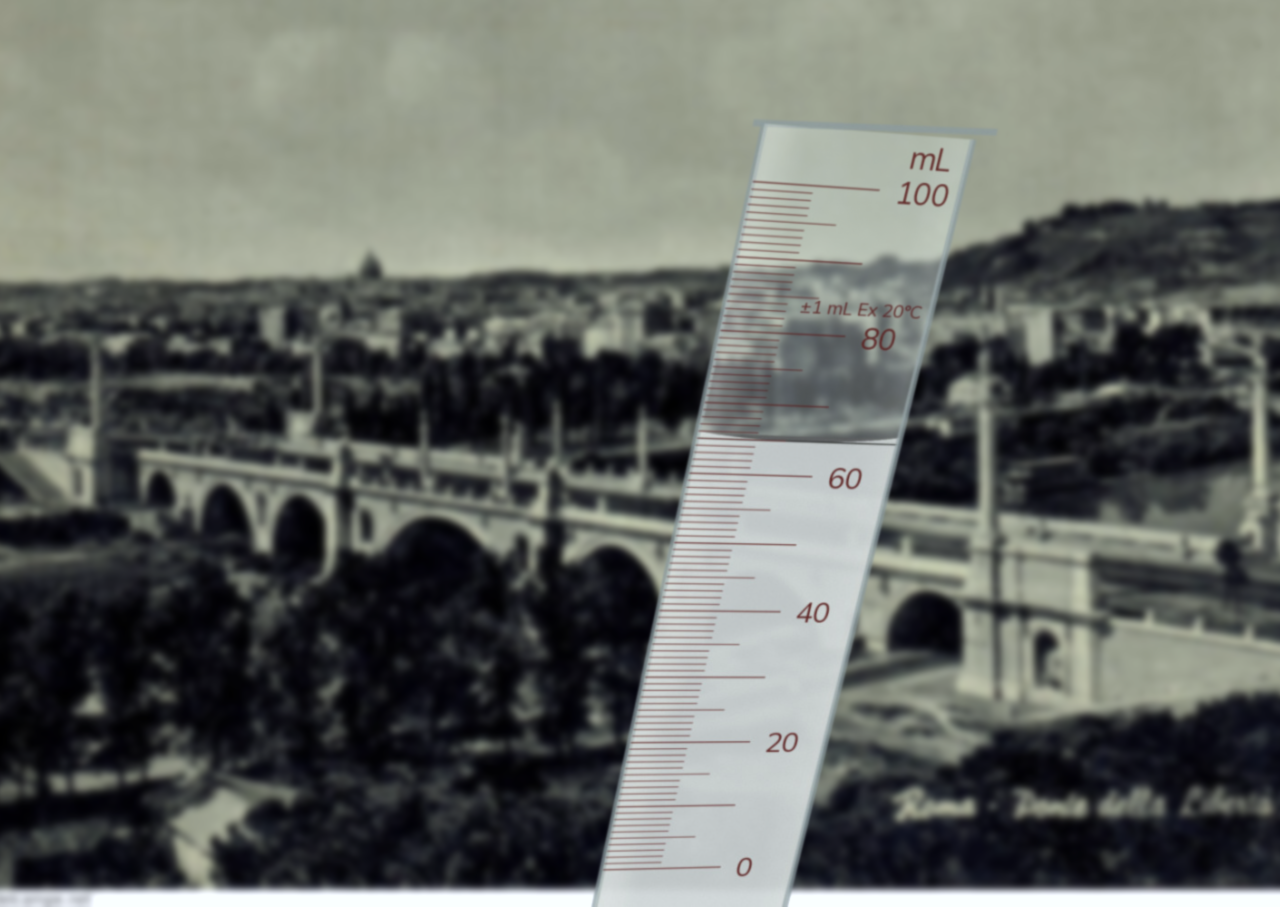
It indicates 65; mL
